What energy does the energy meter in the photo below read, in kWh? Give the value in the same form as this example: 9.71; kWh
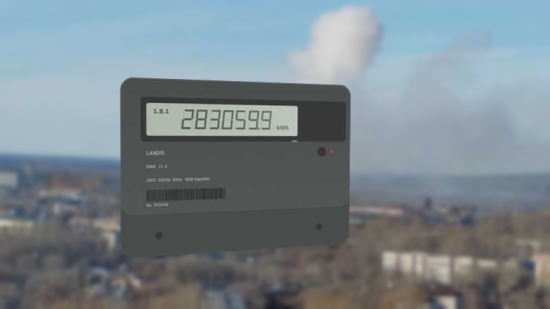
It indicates 283059.9; kWh
